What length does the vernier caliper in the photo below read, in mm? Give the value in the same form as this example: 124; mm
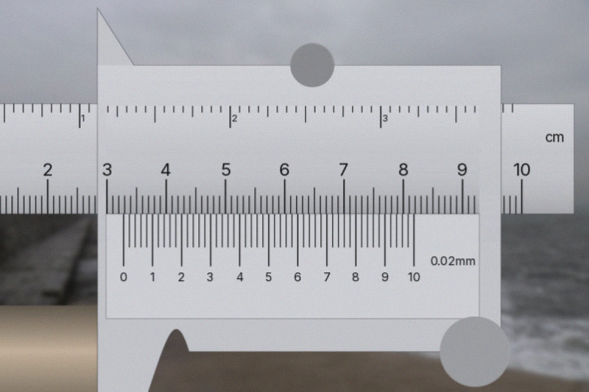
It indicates 32.8; mm
